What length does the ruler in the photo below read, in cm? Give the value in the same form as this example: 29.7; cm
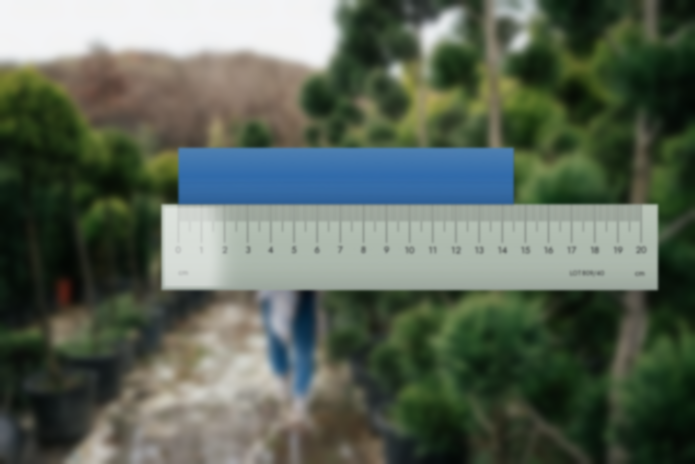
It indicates 14.5; cm
